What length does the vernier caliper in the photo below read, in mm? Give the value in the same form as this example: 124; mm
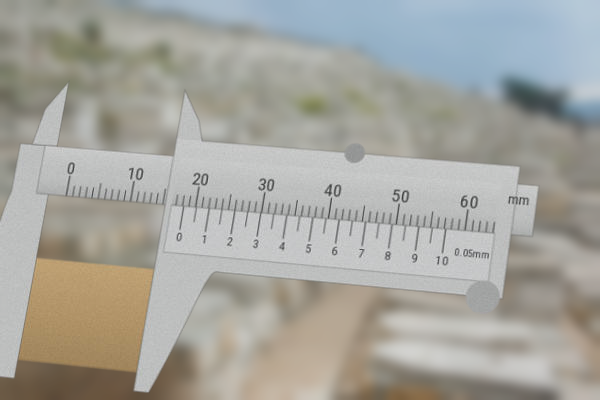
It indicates 18.2; mm
